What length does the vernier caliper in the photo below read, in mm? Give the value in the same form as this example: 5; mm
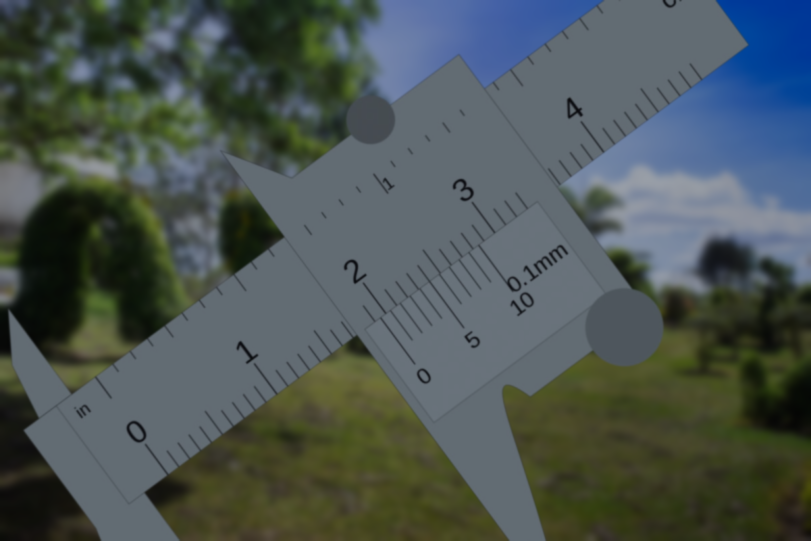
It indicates 19.5; mm
